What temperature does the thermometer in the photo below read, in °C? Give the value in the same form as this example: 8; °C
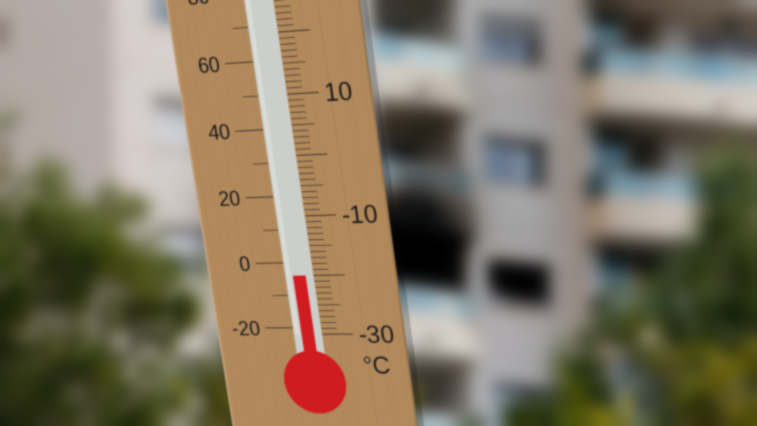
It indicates -20; °C
